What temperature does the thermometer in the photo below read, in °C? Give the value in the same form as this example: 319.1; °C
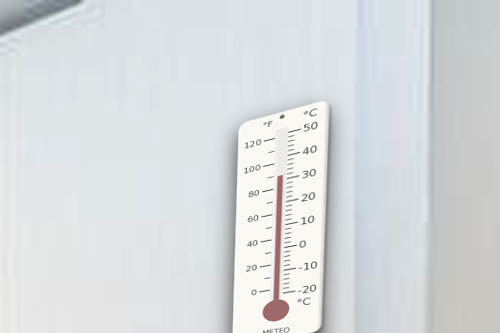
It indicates 32; °C
